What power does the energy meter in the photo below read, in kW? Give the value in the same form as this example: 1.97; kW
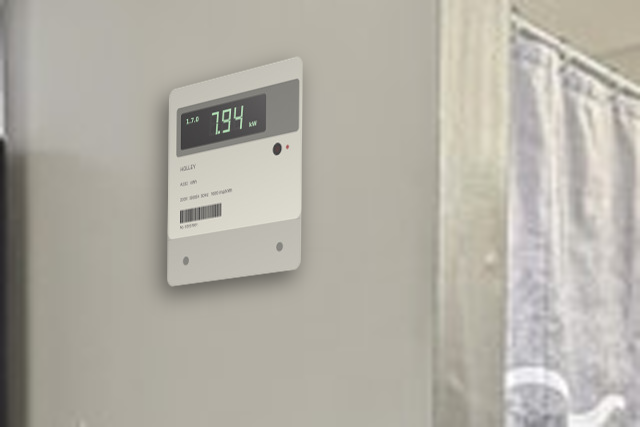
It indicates 7.94; kW
